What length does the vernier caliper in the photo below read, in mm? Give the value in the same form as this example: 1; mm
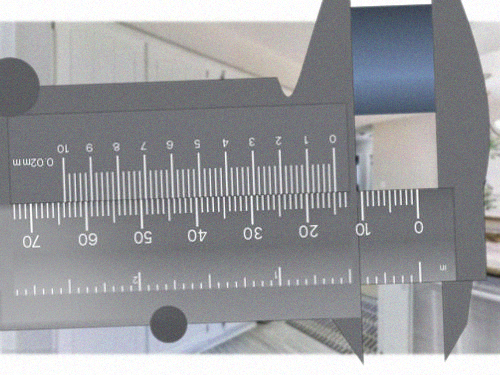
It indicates 14.8; mm
